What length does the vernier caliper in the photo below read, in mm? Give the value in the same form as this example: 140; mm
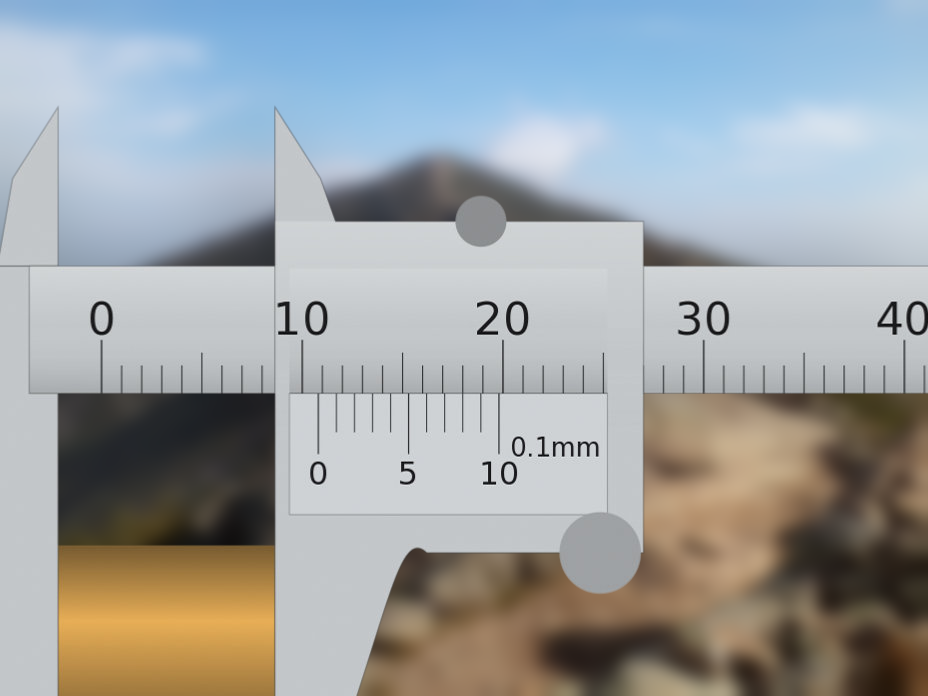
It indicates 10.8; mm
